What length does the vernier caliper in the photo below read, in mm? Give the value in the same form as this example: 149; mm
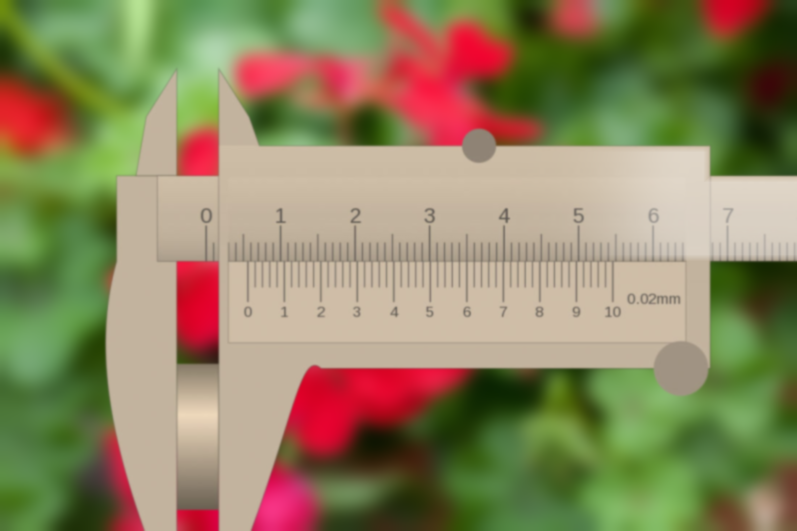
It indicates 5.6; mm
